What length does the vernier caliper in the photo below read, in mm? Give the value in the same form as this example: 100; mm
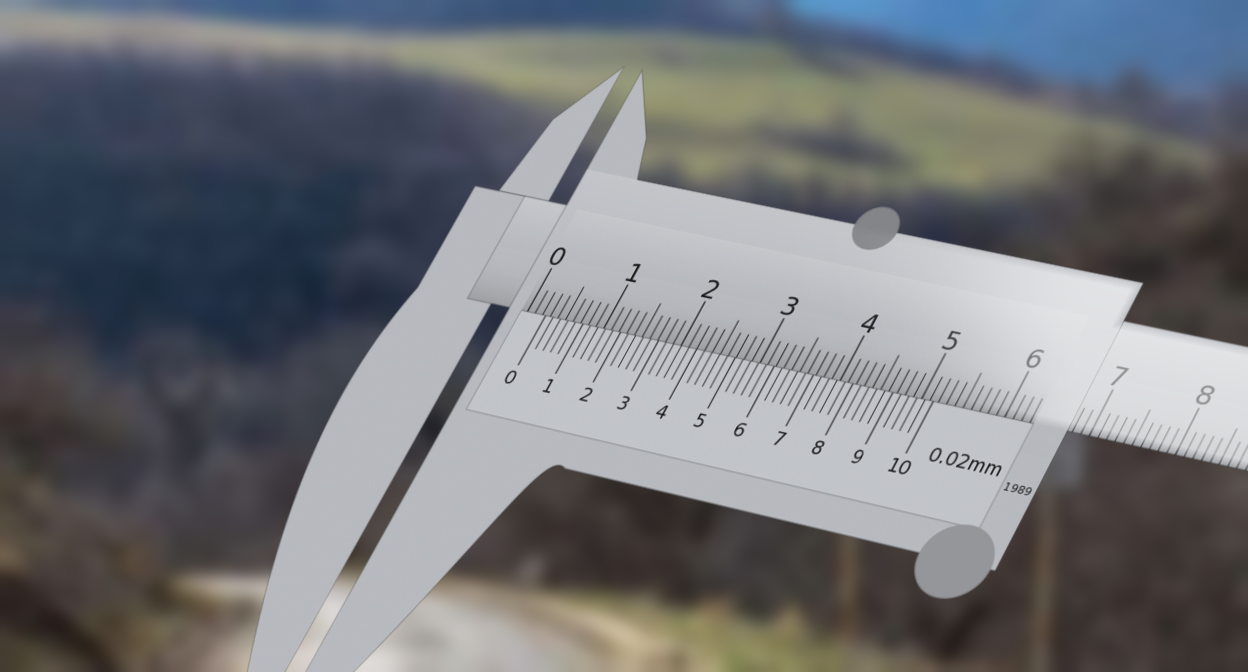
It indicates 2.4; mm
